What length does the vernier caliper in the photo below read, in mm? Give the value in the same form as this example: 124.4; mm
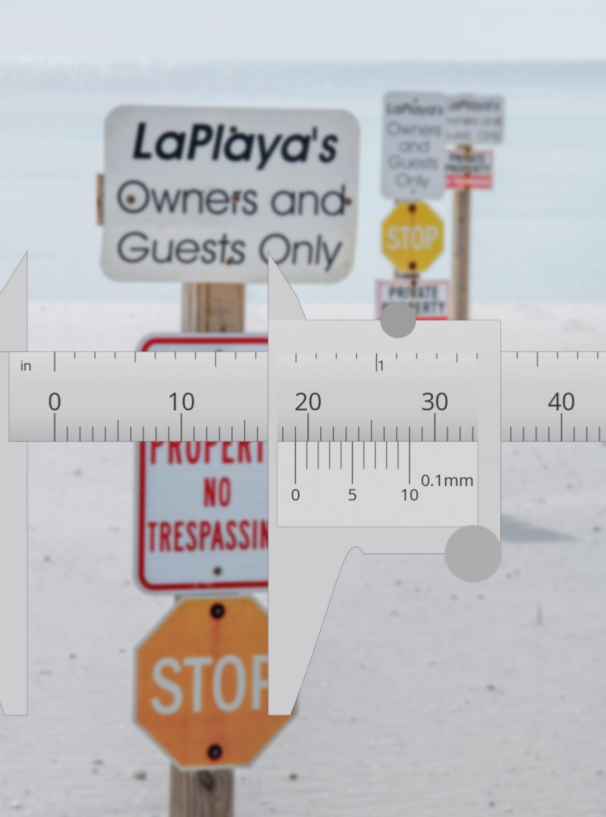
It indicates 19.0; mm
